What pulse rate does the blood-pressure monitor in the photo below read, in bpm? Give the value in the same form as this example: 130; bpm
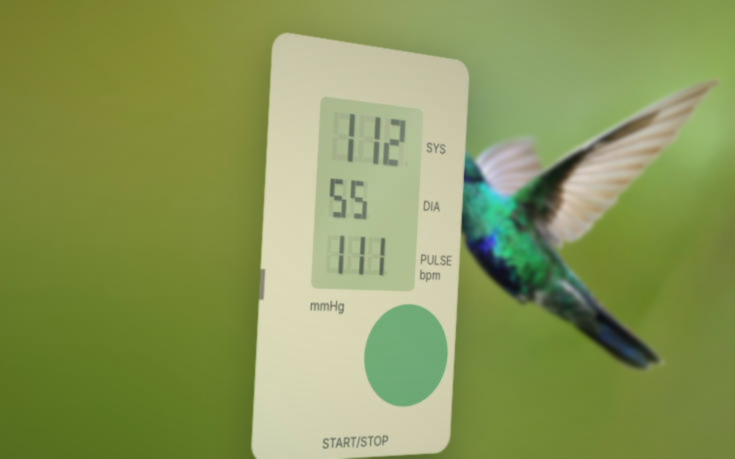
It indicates 111; bpm
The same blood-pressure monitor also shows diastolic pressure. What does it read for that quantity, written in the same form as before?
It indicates 55; mmHg
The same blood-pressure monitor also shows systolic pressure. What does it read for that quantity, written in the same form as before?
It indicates 112; mmHg
